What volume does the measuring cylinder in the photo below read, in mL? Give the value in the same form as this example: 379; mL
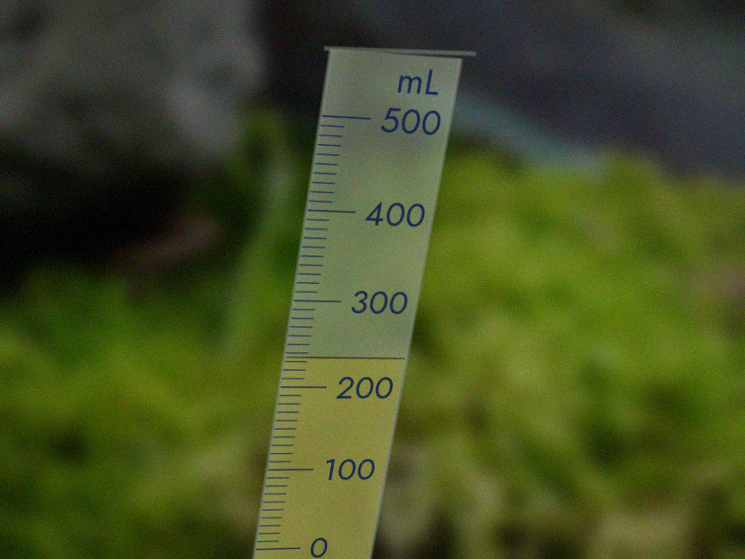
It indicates 235; mL
